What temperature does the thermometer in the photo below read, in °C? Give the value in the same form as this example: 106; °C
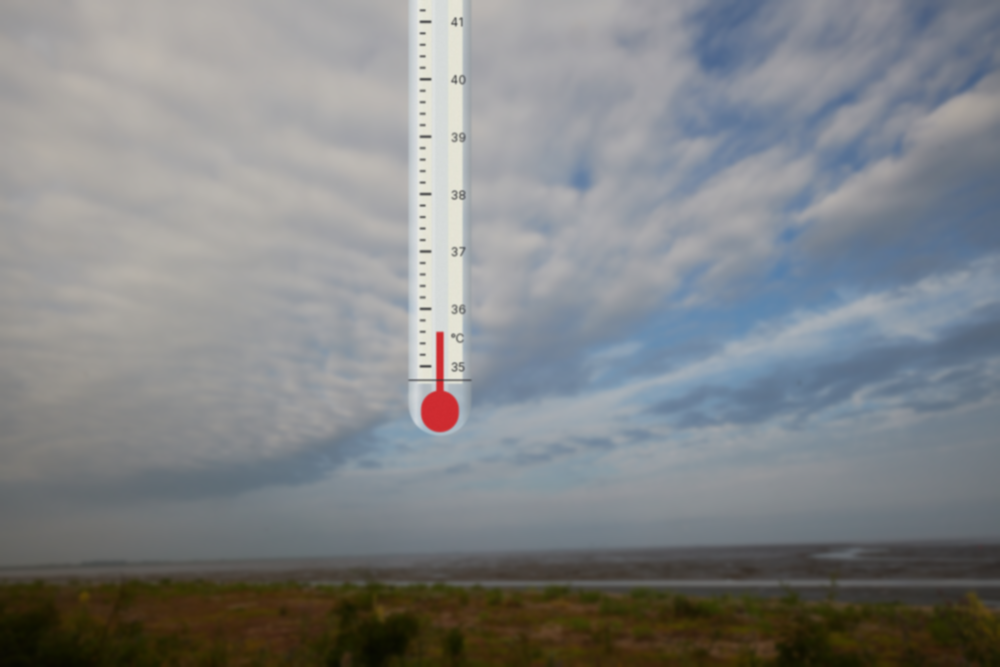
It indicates 35.6; °C
